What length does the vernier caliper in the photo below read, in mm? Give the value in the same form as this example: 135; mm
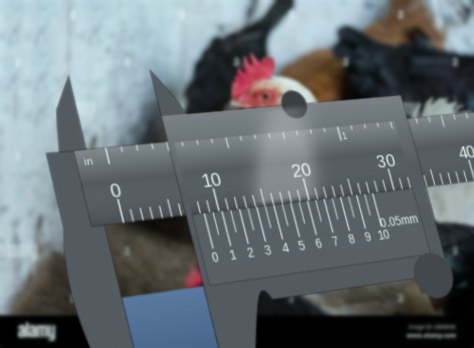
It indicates 8.4; mm
